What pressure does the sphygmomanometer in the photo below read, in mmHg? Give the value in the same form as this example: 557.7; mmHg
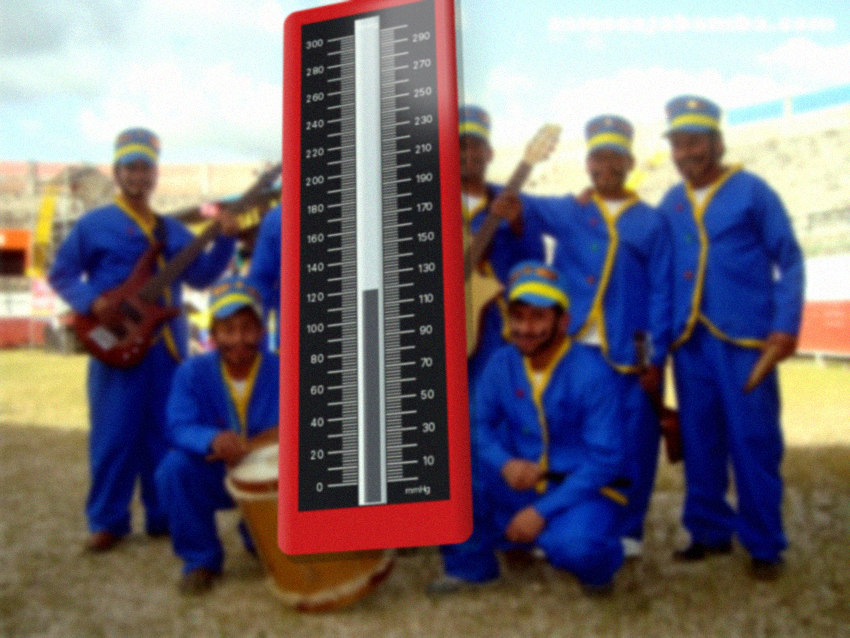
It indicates 120; mmHg
